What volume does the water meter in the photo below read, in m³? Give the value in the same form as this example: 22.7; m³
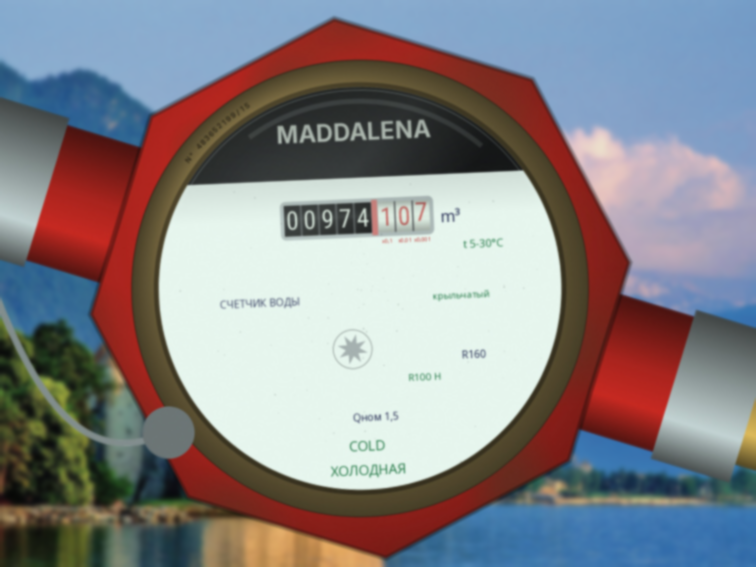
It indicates 974.107; m³
